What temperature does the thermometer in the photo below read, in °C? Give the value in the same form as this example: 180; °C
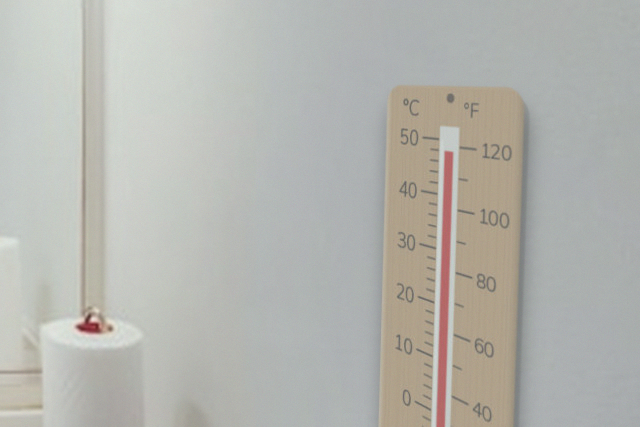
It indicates 48; °C
